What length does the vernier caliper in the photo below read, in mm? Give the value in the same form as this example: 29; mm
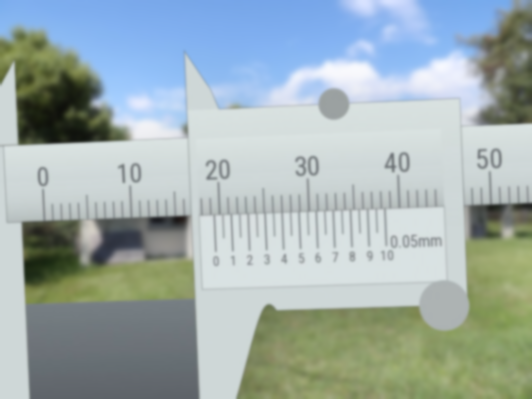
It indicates 19.4; mm
